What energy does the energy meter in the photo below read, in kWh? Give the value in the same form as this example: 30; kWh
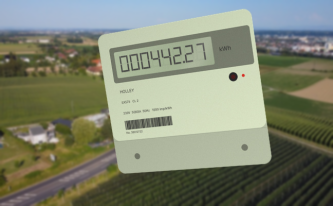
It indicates 442.27; kWh
